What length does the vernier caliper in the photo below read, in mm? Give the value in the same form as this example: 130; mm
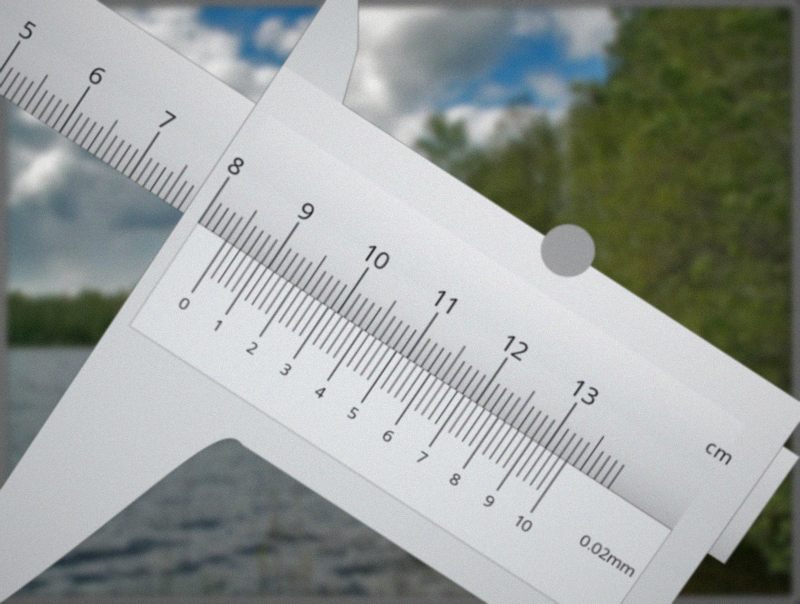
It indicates 84.0; mm
